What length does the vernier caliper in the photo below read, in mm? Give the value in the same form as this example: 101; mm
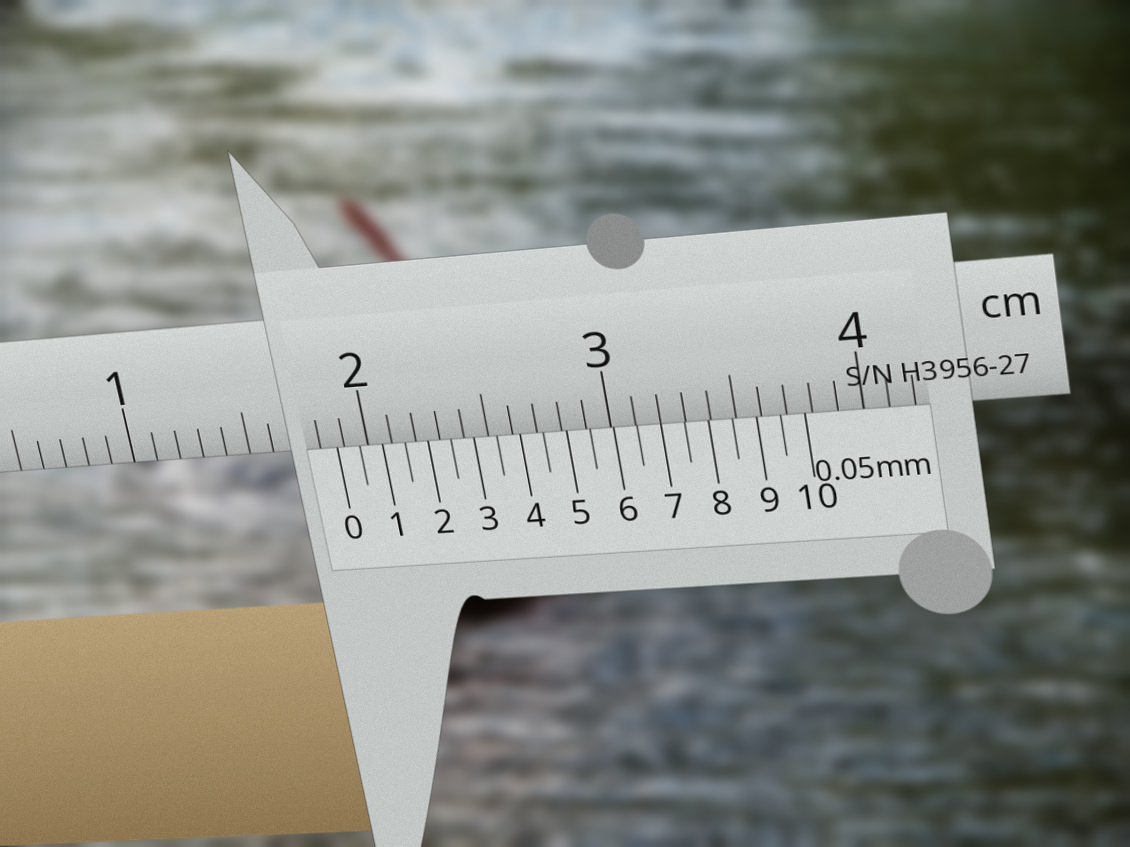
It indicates 18.70; mm
